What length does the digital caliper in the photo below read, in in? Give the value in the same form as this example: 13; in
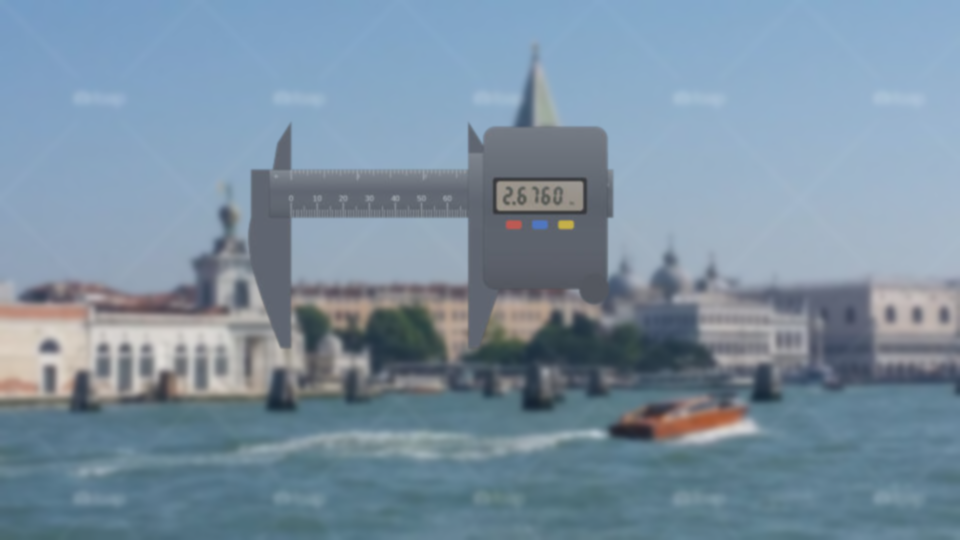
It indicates 2.6760; in
